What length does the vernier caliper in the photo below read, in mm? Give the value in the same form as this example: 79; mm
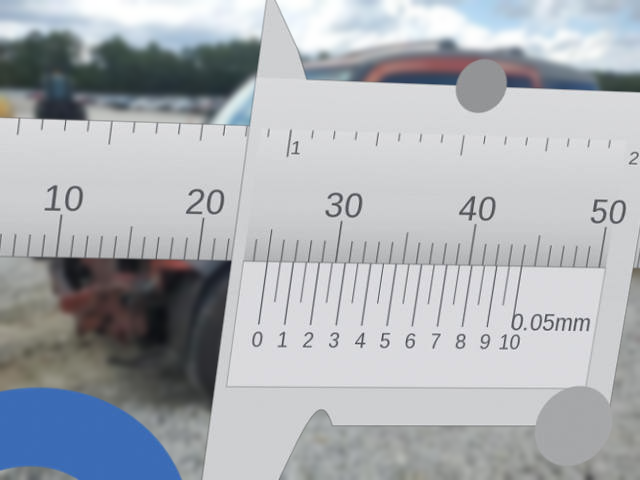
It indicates 25.0; mm
